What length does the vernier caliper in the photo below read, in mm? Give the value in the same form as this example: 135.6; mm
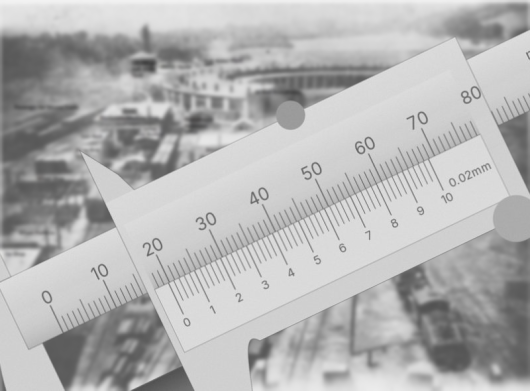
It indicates 19.8; mm
